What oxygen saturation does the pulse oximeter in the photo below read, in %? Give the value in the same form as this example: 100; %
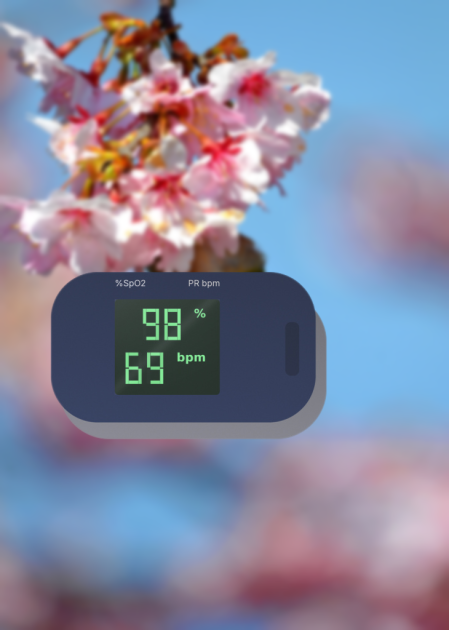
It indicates 98; %
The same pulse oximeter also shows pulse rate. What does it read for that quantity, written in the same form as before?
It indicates 69; bpm
